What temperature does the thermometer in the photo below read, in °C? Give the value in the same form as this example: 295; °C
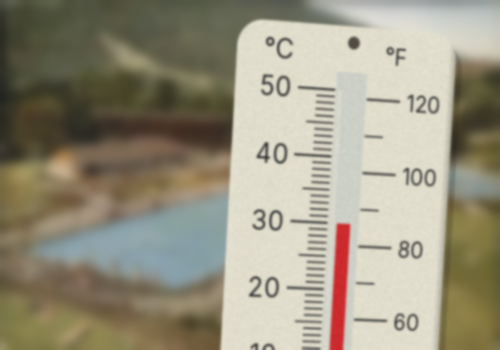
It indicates 30; °C
